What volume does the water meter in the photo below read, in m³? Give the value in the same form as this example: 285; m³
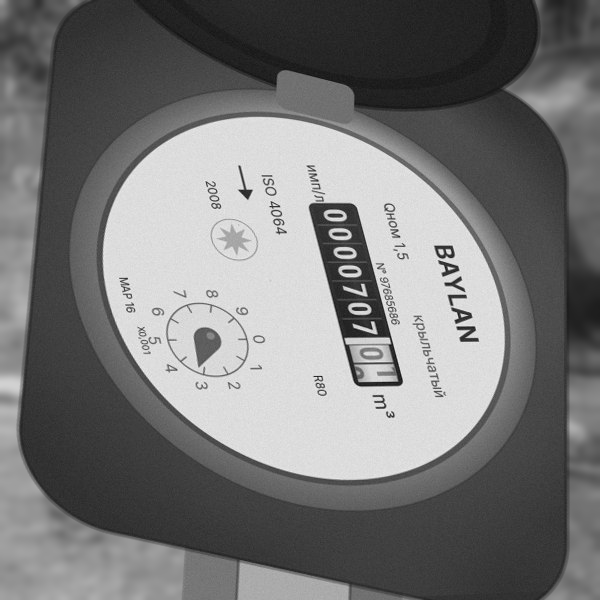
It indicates 707.013; m³
